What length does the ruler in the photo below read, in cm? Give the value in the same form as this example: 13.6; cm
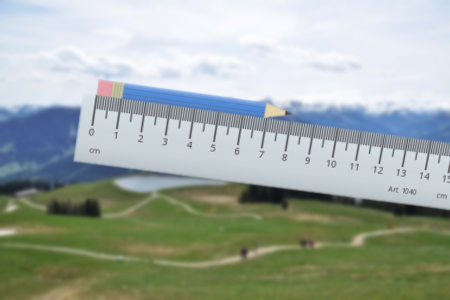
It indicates 8; cm
